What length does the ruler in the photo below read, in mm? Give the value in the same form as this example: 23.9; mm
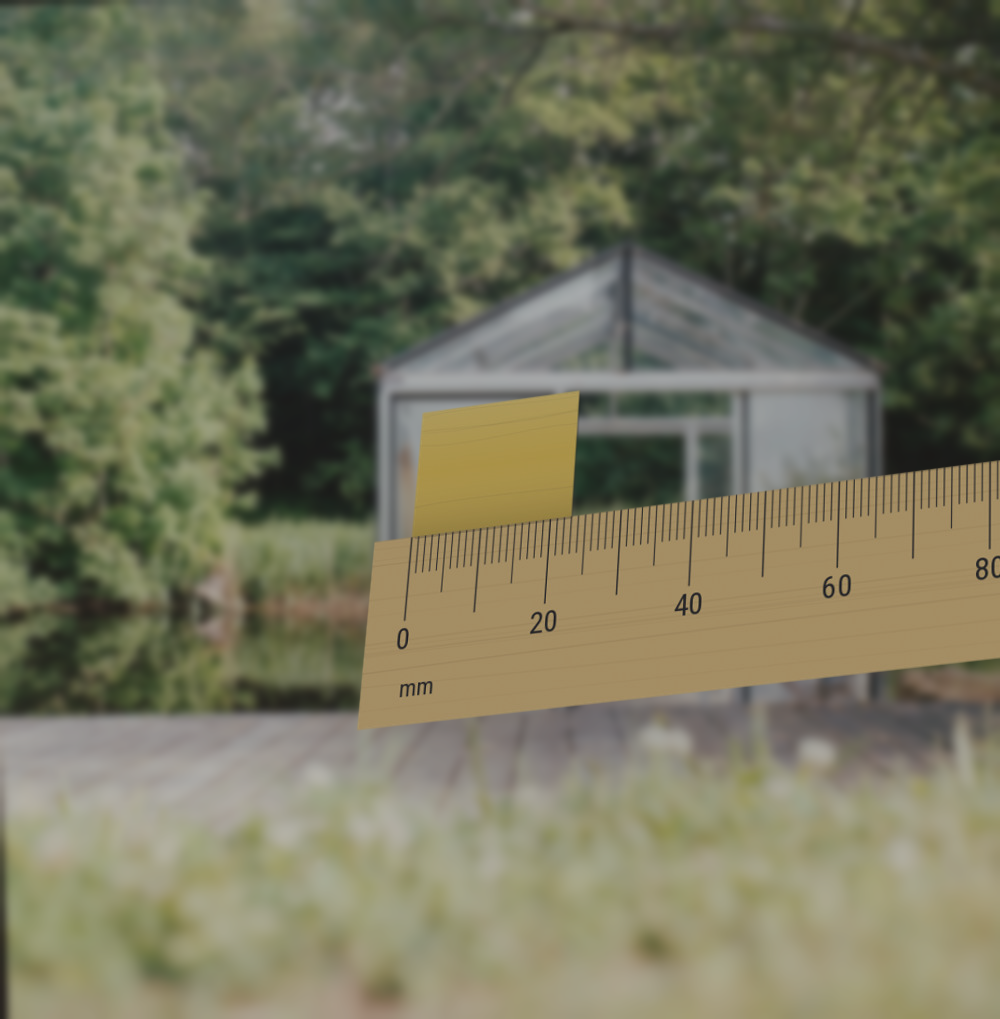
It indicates 23; mm
